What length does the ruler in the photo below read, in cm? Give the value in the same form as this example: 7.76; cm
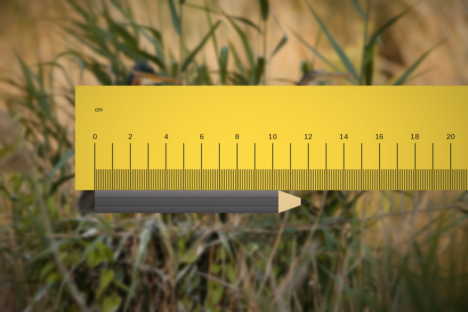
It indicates 12; cm
